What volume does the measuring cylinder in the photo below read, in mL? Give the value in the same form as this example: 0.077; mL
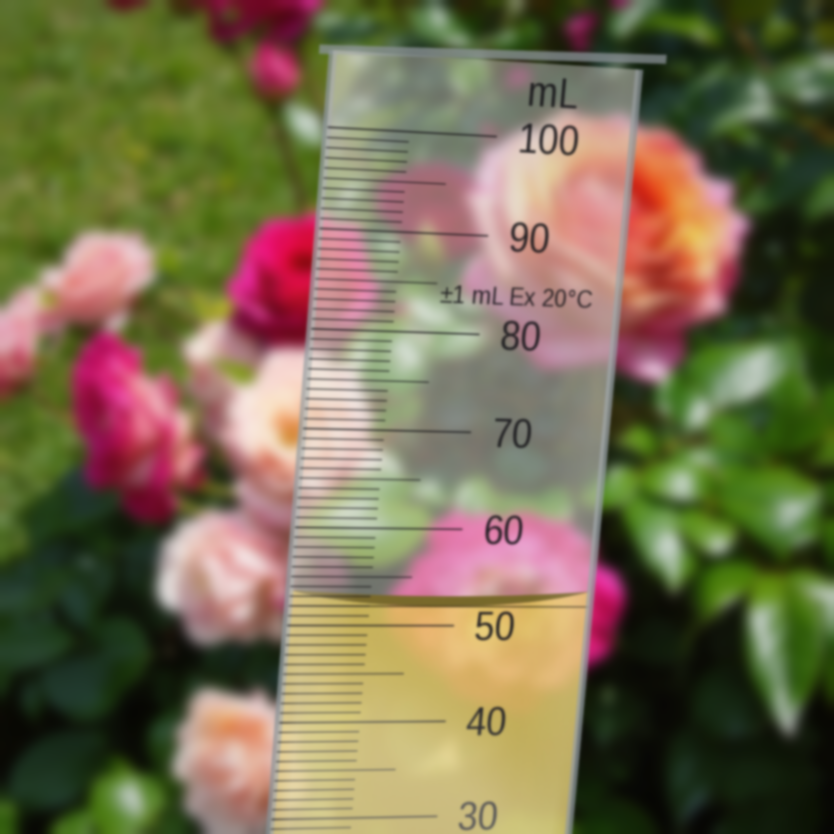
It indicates 52; mL
